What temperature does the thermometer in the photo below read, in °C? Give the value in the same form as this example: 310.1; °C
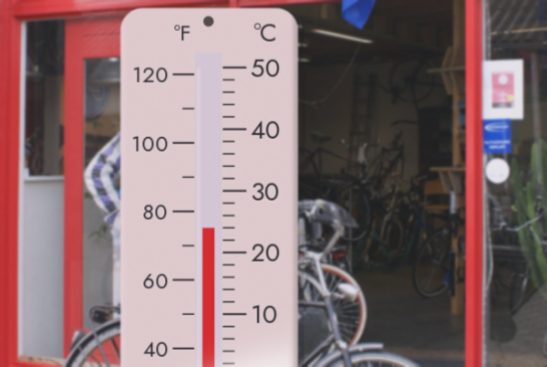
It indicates 24; °C
